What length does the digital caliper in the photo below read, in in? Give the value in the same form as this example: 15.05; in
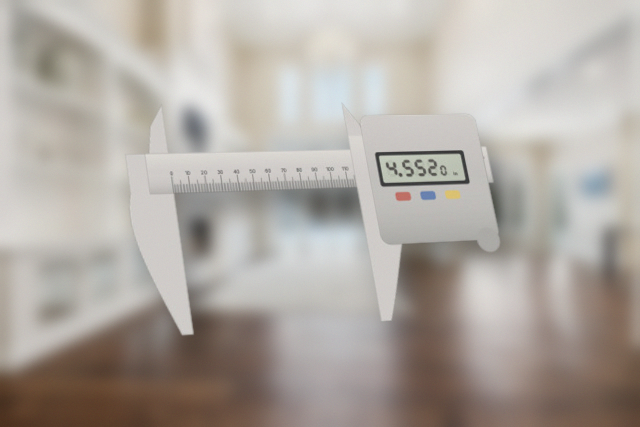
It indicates 4.5520; in
